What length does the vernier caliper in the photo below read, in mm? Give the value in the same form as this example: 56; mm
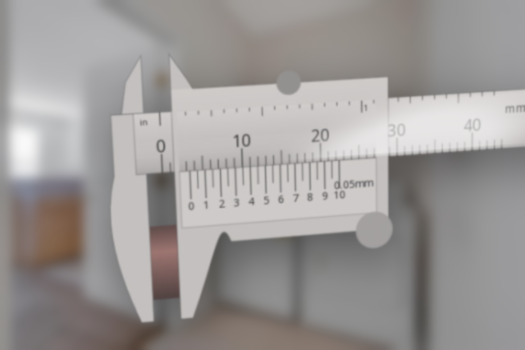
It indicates 3.4; mm
